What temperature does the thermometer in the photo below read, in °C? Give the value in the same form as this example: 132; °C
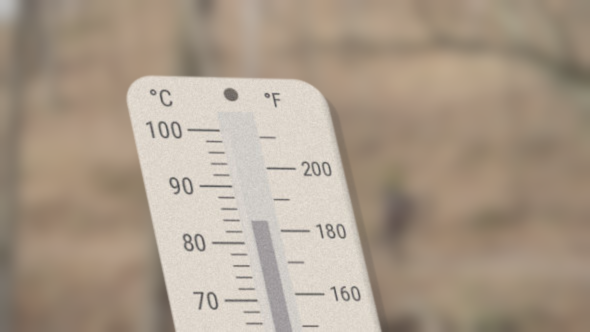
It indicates 84; °C
